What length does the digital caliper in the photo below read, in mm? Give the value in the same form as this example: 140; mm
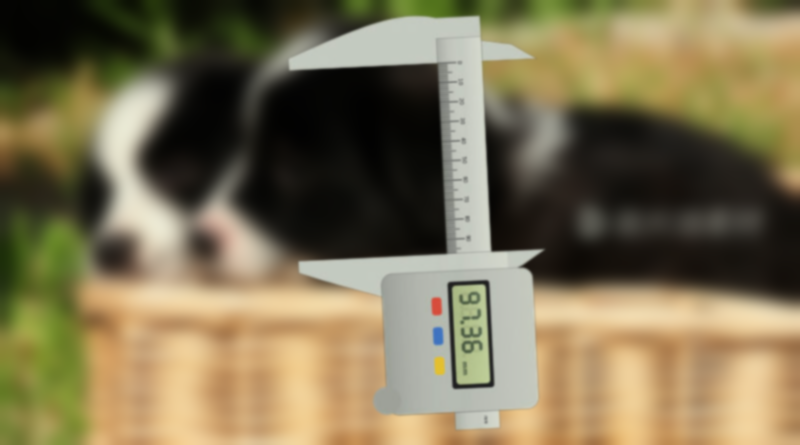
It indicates 97.36; mm
